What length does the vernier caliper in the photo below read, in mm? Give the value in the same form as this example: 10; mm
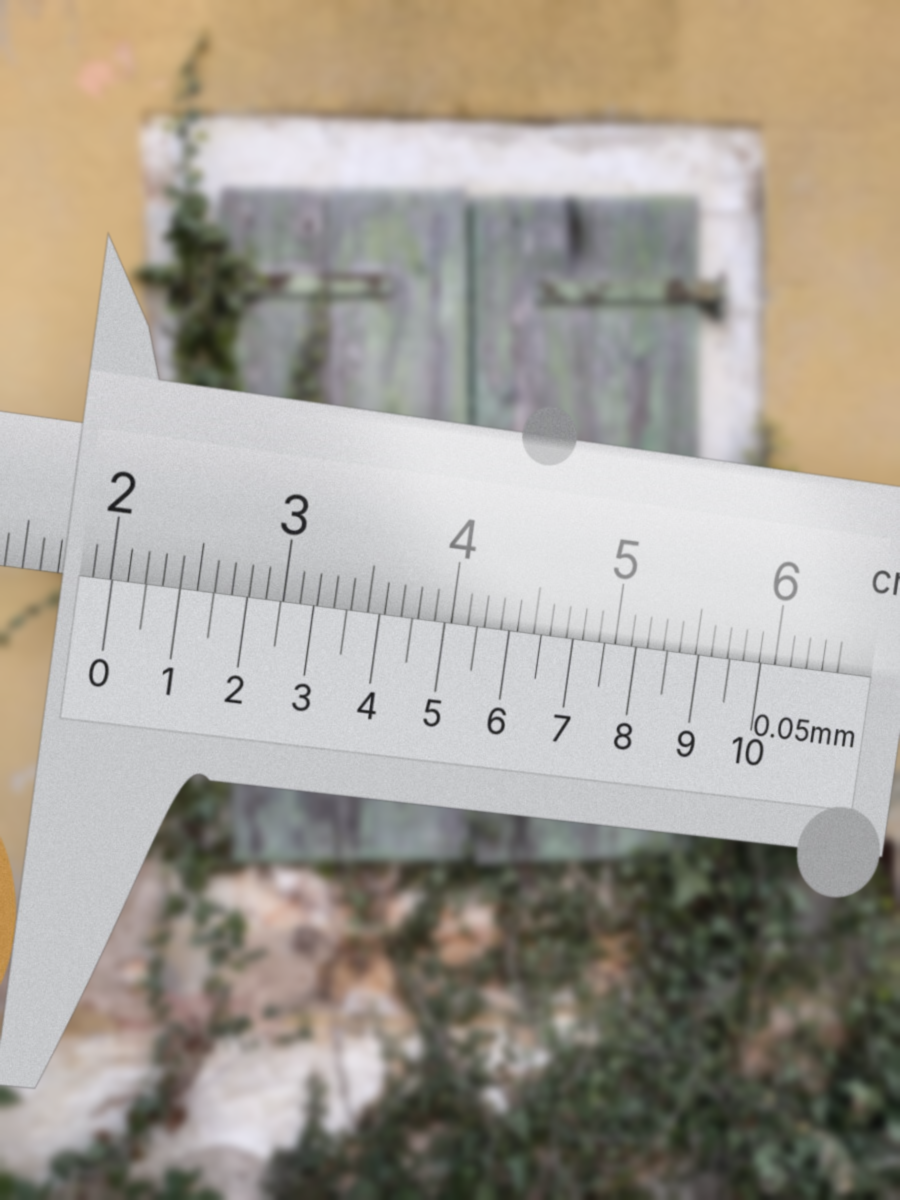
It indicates 20.1; mm
